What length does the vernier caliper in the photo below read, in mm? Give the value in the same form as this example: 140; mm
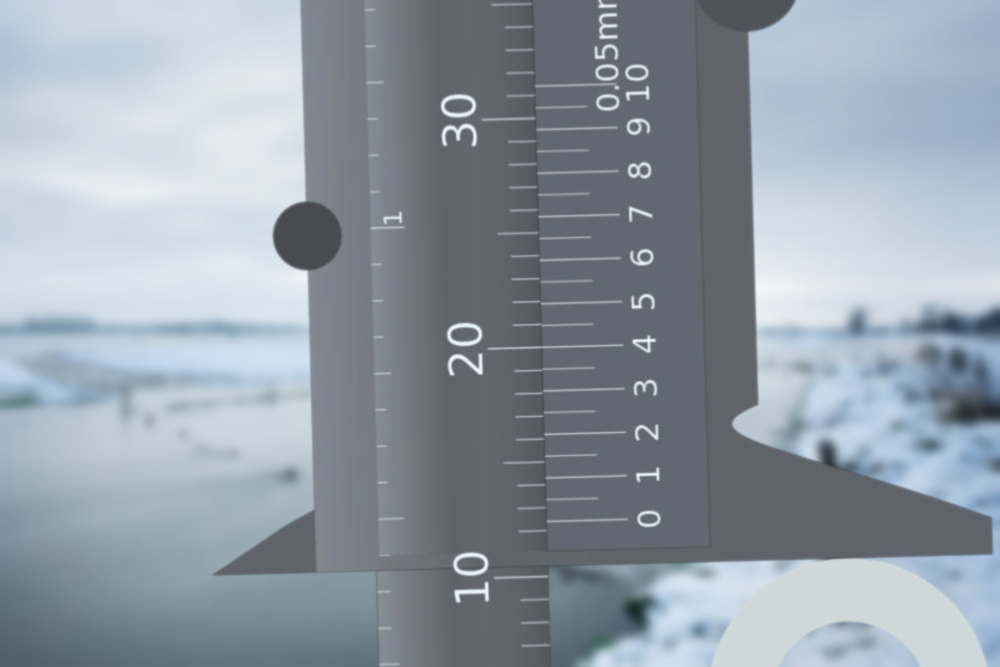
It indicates 12.4; mm
